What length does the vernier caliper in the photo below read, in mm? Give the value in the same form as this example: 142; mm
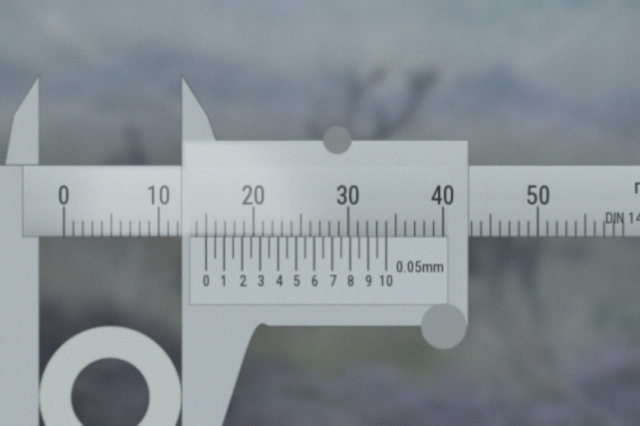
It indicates 15.0; mm
